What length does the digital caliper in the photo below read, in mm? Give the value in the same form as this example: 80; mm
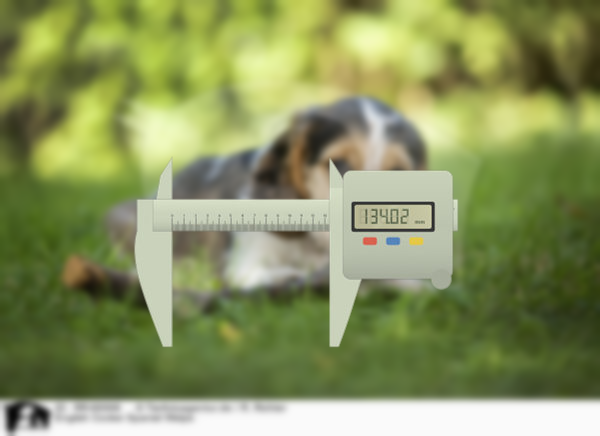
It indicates 134.02; mm
